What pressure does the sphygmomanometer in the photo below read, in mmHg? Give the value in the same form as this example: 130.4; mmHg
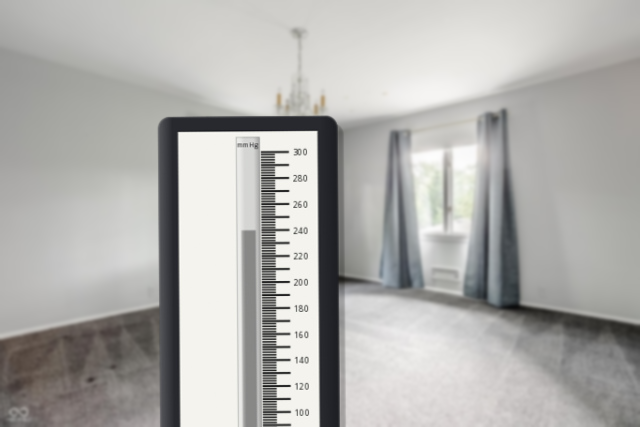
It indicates 240; mmHg
